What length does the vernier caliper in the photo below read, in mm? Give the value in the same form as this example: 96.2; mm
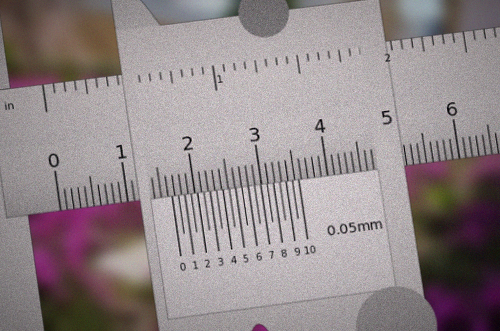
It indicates 16.6; mm
